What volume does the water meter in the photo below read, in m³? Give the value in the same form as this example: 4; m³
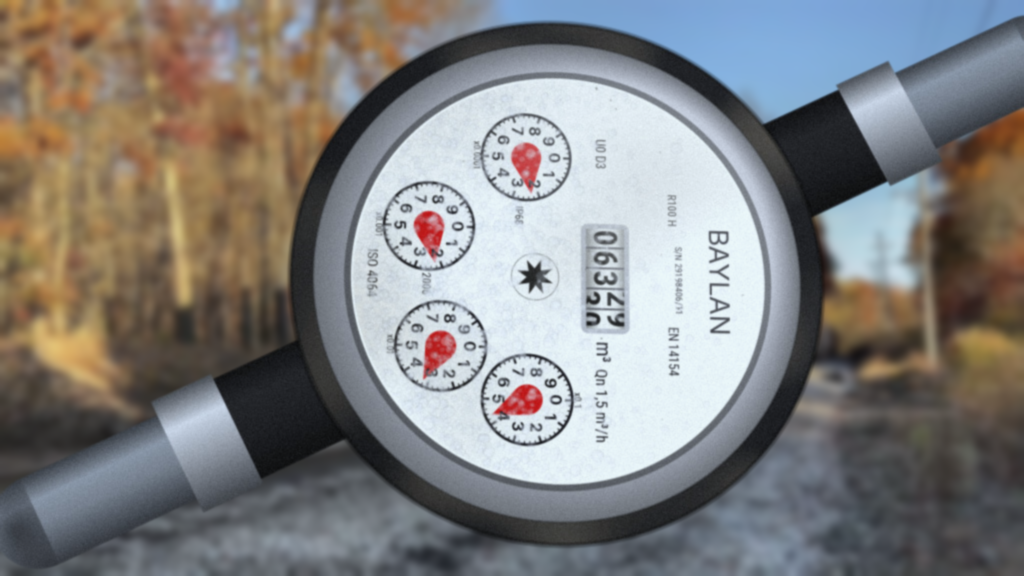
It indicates 6329.4322; m³
